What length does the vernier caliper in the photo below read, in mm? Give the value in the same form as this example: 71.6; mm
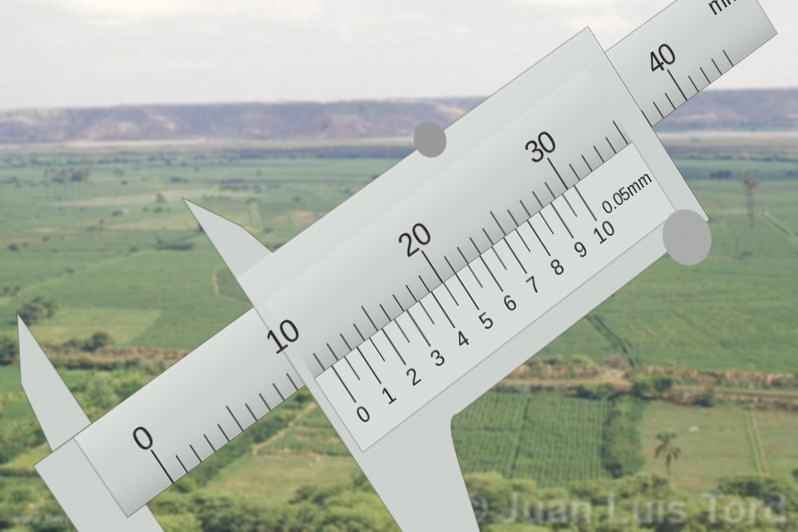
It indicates 11.5; mm
